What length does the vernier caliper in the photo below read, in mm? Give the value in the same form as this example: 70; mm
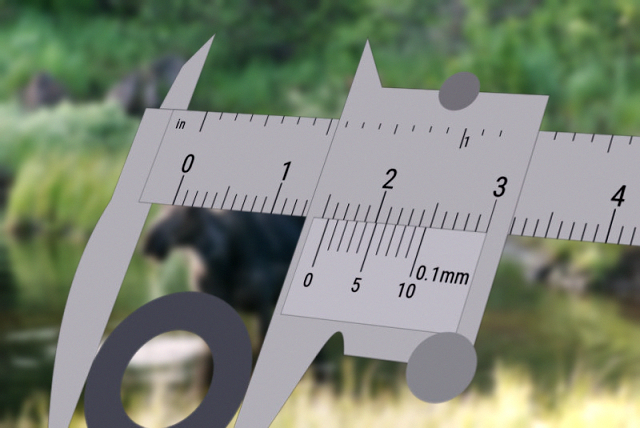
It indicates 15.6; mm
